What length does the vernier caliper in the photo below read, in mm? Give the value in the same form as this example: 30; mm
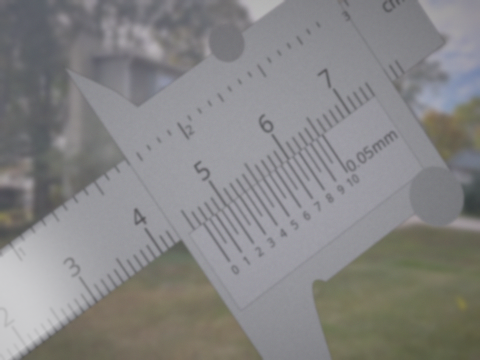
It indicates 46.4; mm
